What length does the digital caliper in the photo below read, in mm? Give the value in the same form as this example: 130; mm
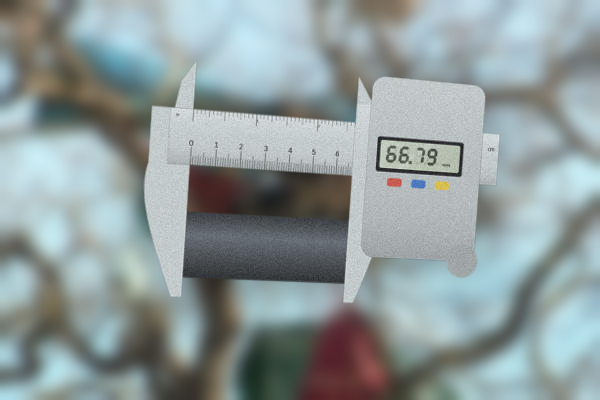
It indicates 66.79; mm
